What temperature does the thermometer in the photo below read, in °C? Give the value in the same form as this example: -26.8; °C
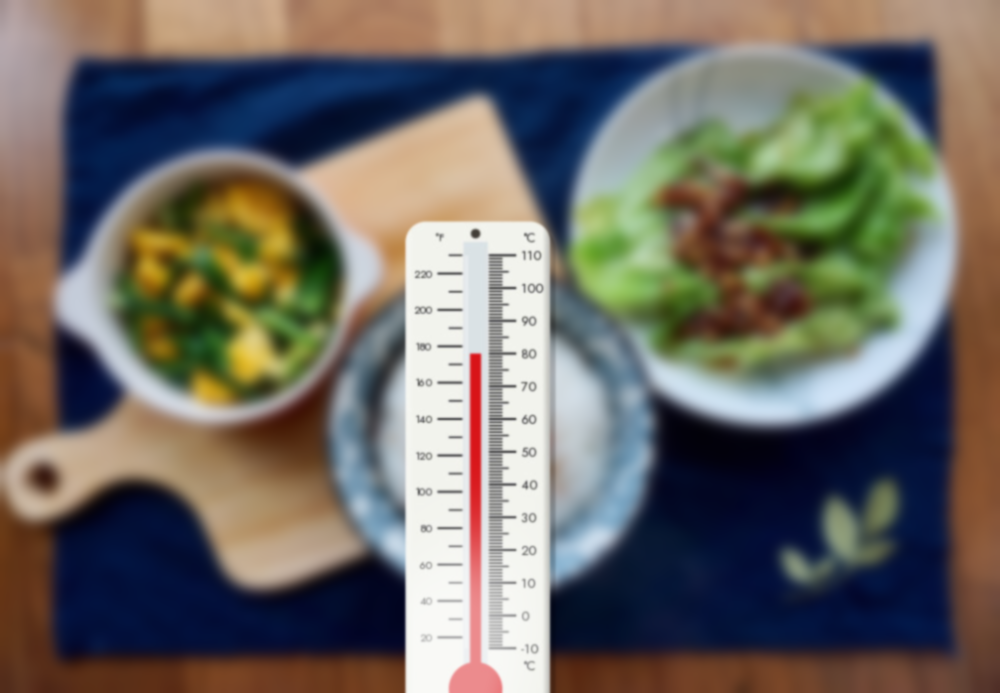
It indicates 80; °C
